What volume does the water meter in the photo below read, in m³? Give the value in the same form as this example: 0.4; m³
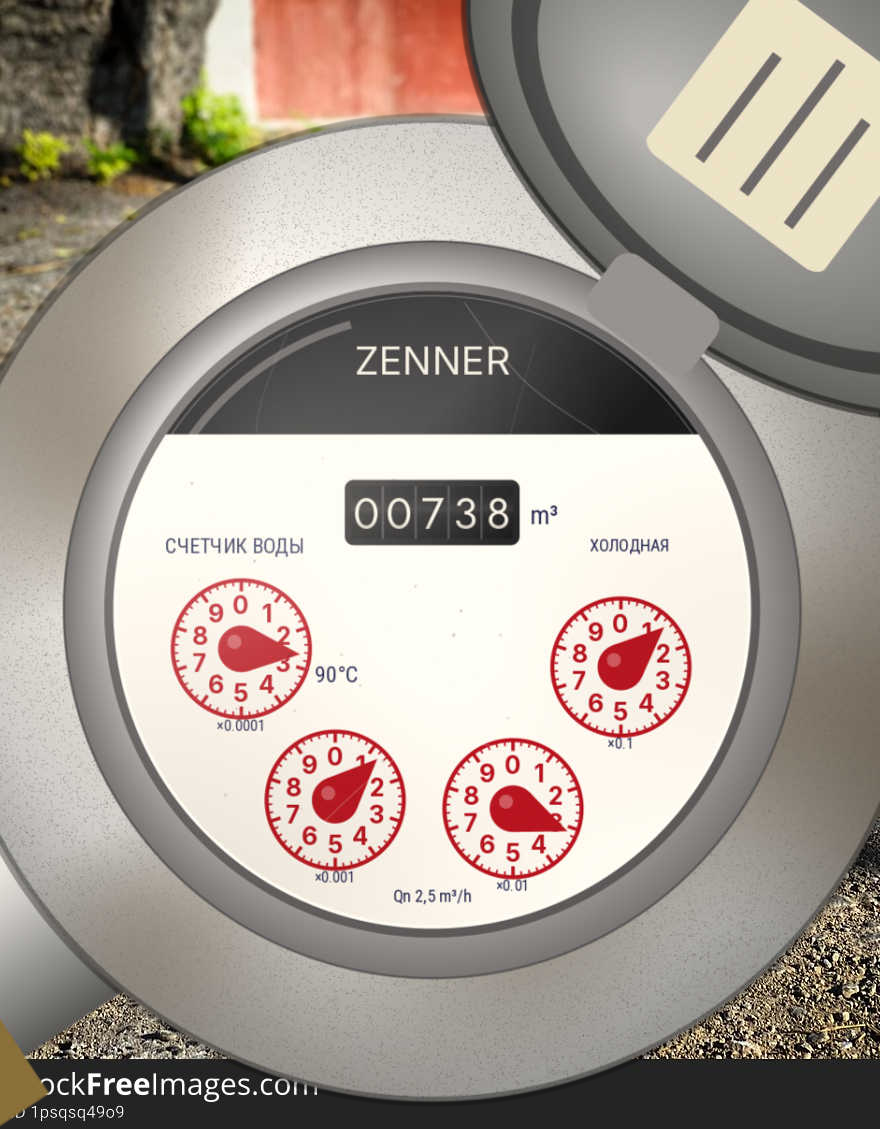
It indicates 738.1312; m³
